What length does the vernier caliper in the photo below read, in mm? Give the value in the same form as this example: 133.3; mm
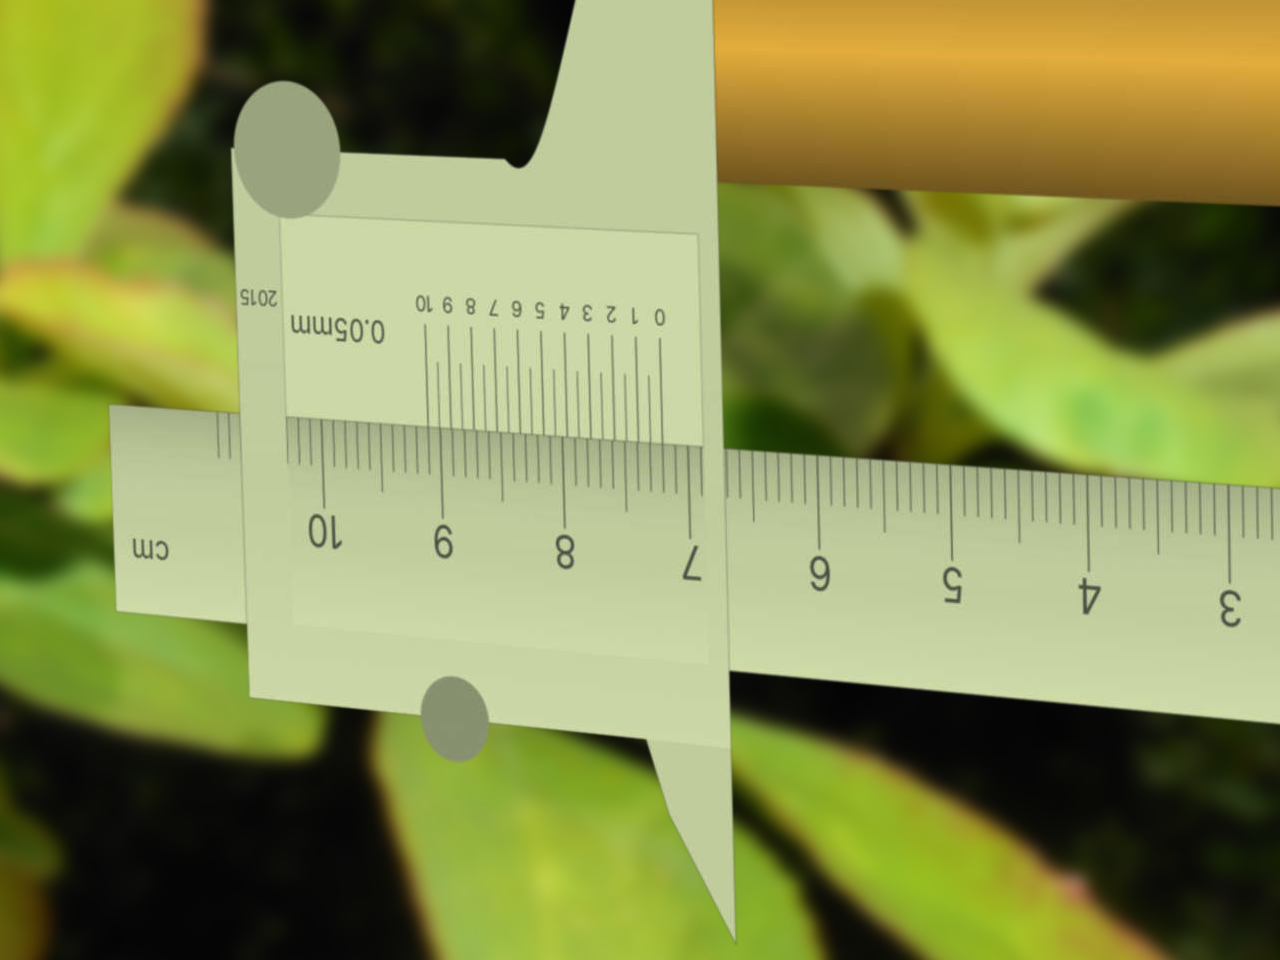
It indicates 72.0; mm
